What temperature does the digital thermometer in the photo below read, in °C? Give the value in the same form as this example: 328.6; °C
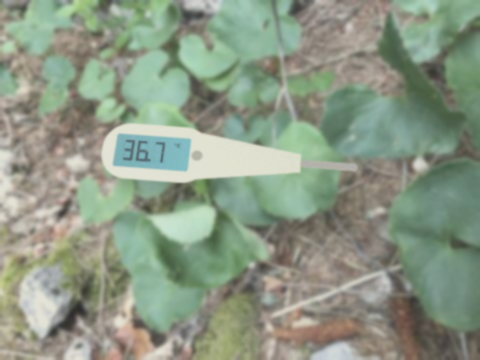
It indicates 36.7; °C
